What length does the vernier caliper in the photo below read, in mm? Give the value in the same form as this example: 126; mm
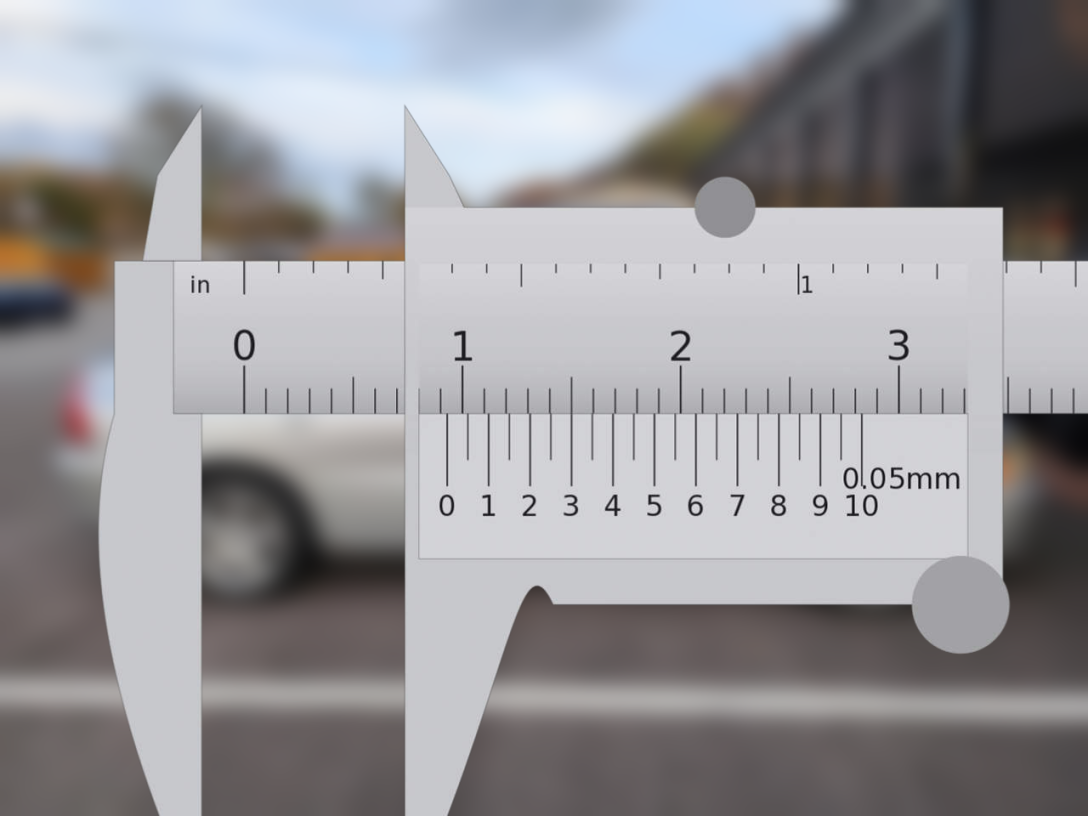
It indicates 9.30; mm
